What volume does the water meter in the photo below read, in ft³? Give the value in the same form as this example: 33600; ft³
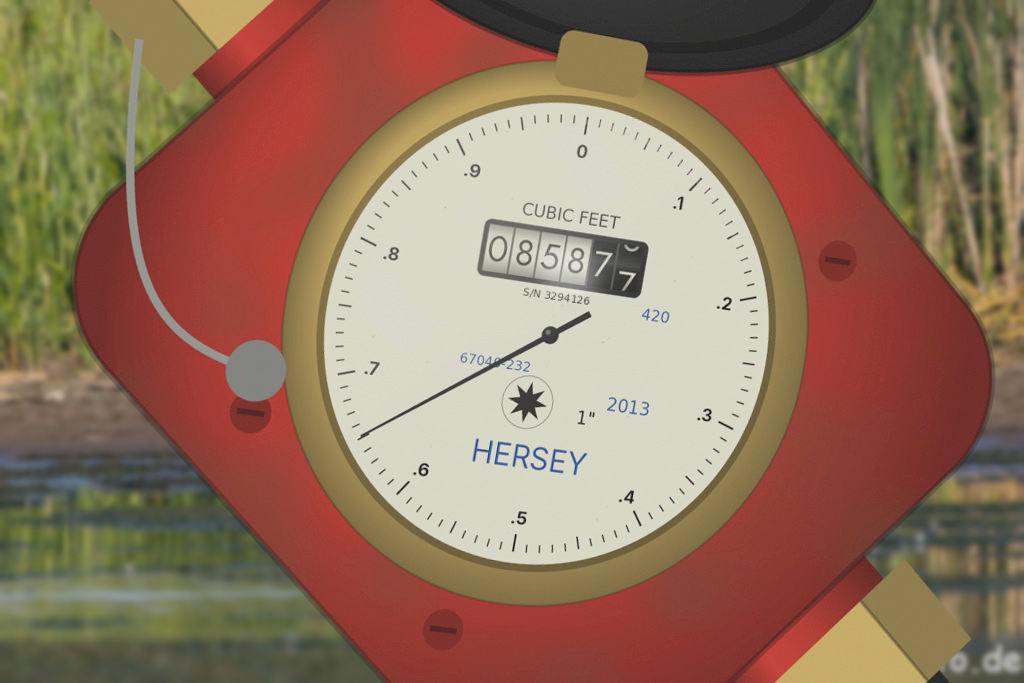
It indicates 85876.65; ft³
